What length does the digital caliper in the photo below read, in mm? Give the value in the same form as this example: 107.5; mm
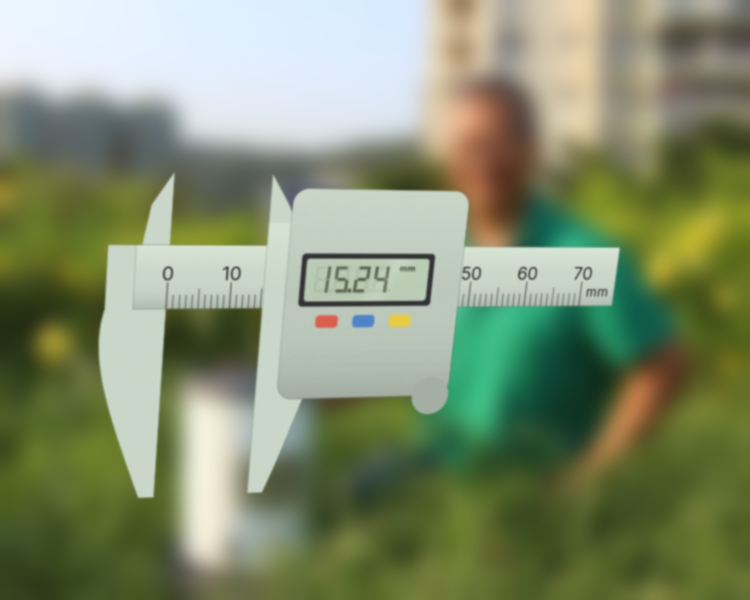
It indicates 15.24; mm
